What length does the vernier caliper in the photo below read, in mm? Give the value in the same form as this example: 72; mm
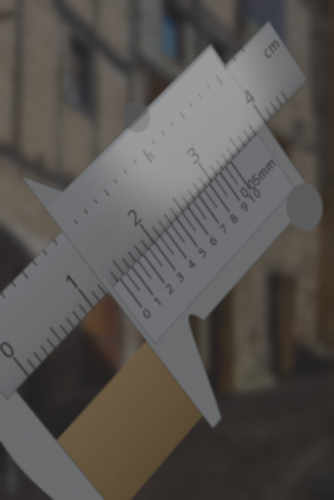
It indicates 14.4; mm
